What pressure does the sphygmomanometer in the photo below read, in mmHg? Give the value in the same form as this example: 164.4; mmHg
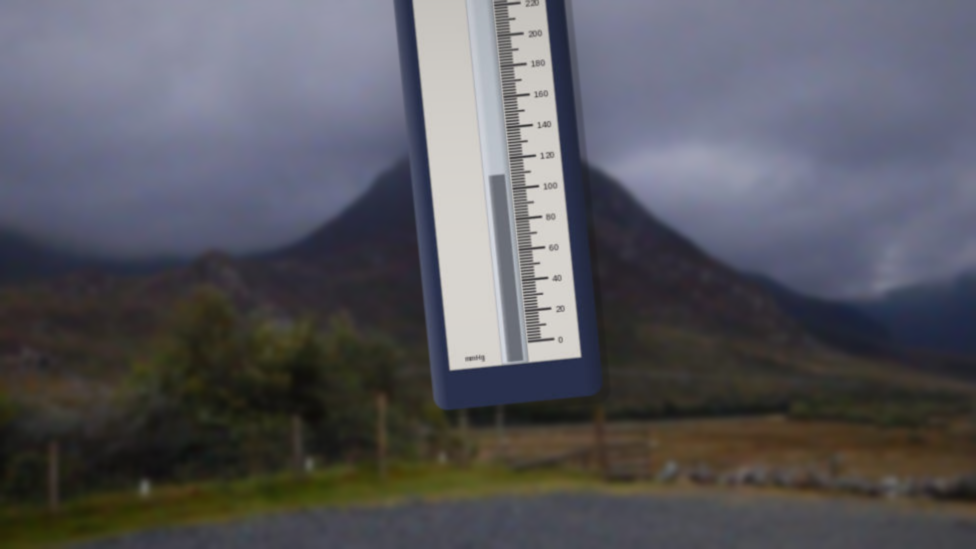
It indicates 110; mmHg
